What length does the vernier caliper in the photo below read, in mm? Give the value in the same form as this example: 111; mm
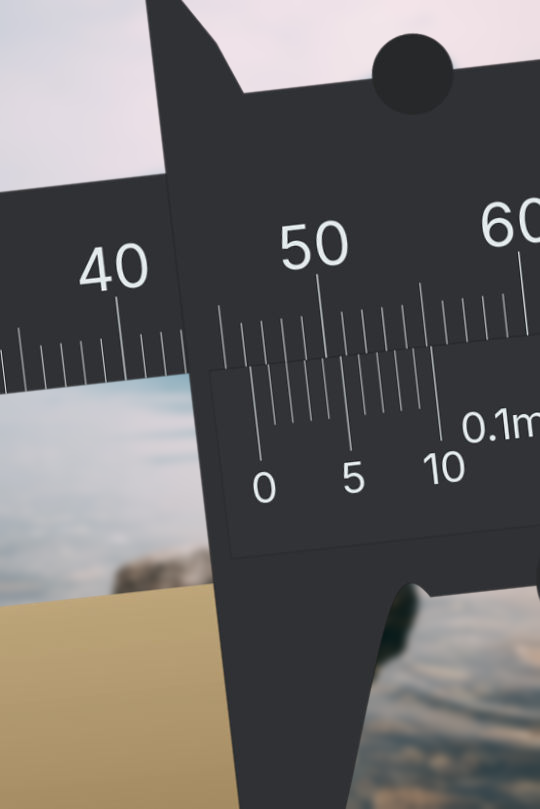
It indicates 46.2; mm
